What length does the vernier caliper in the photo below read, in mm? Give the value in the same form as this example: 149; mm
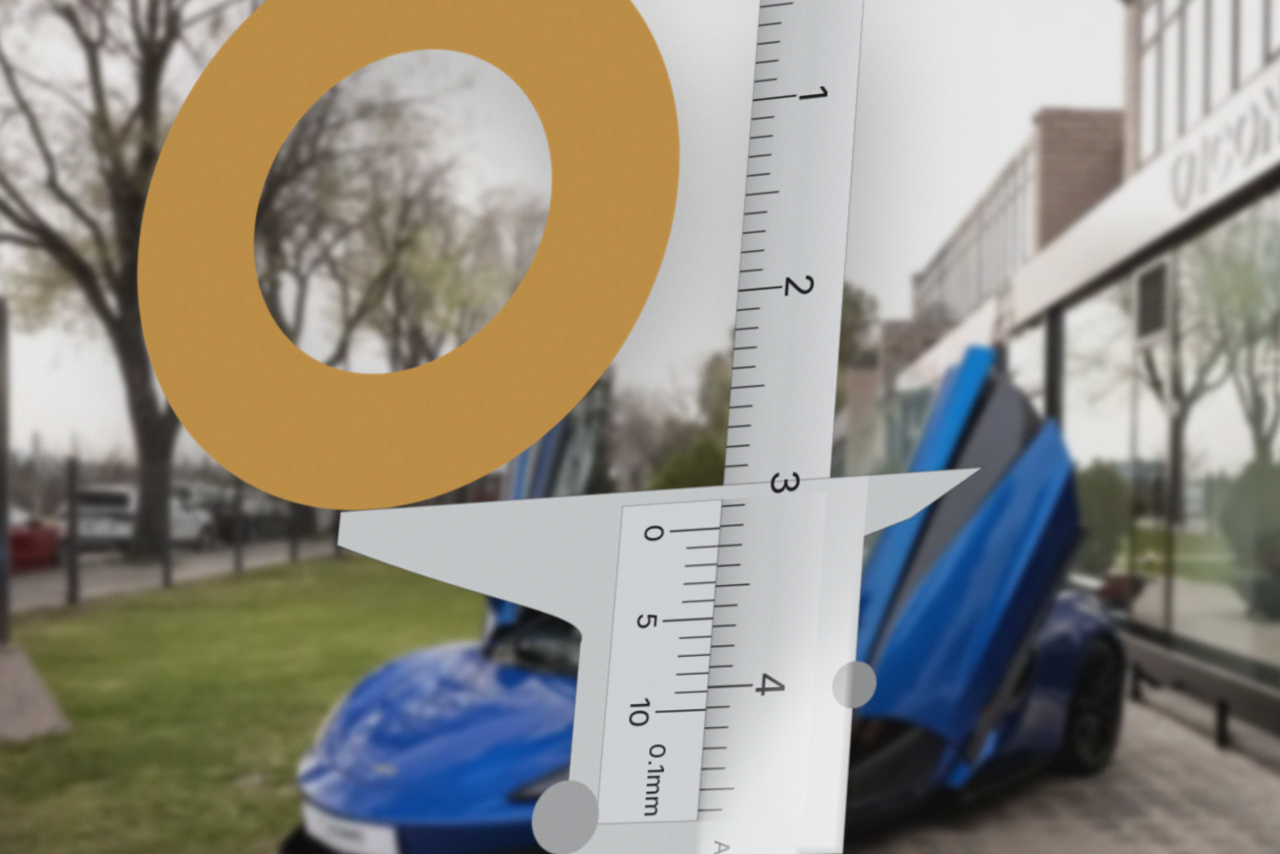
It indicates 32.1; mm
